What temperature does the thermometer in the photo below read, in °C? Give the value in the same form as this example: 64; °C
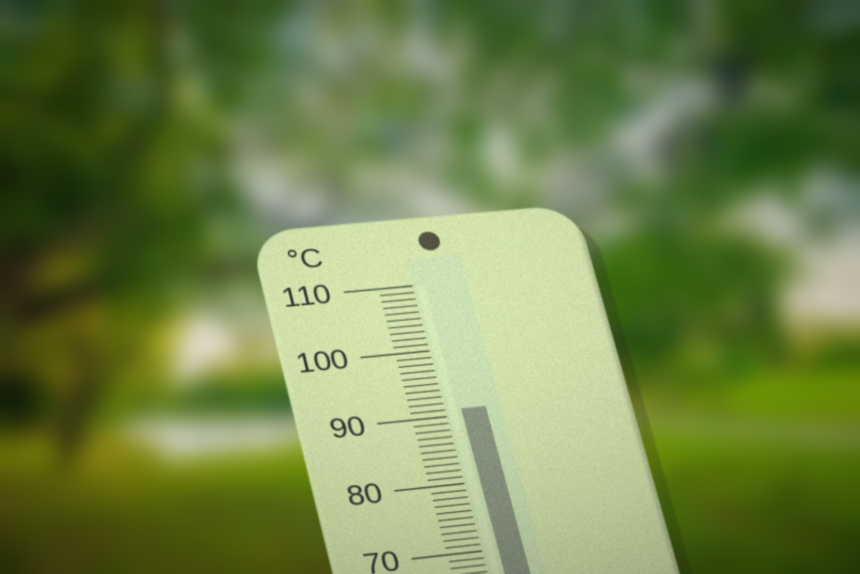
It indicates 91; °C
